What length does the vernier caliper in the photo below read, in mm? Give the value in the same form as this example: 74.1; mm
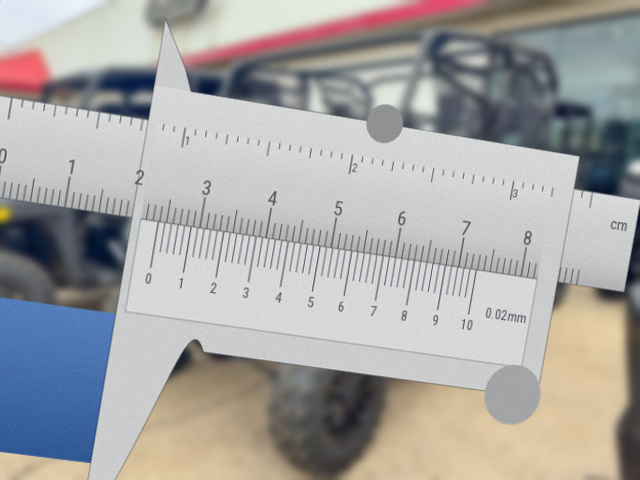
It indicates 23.8; mm
